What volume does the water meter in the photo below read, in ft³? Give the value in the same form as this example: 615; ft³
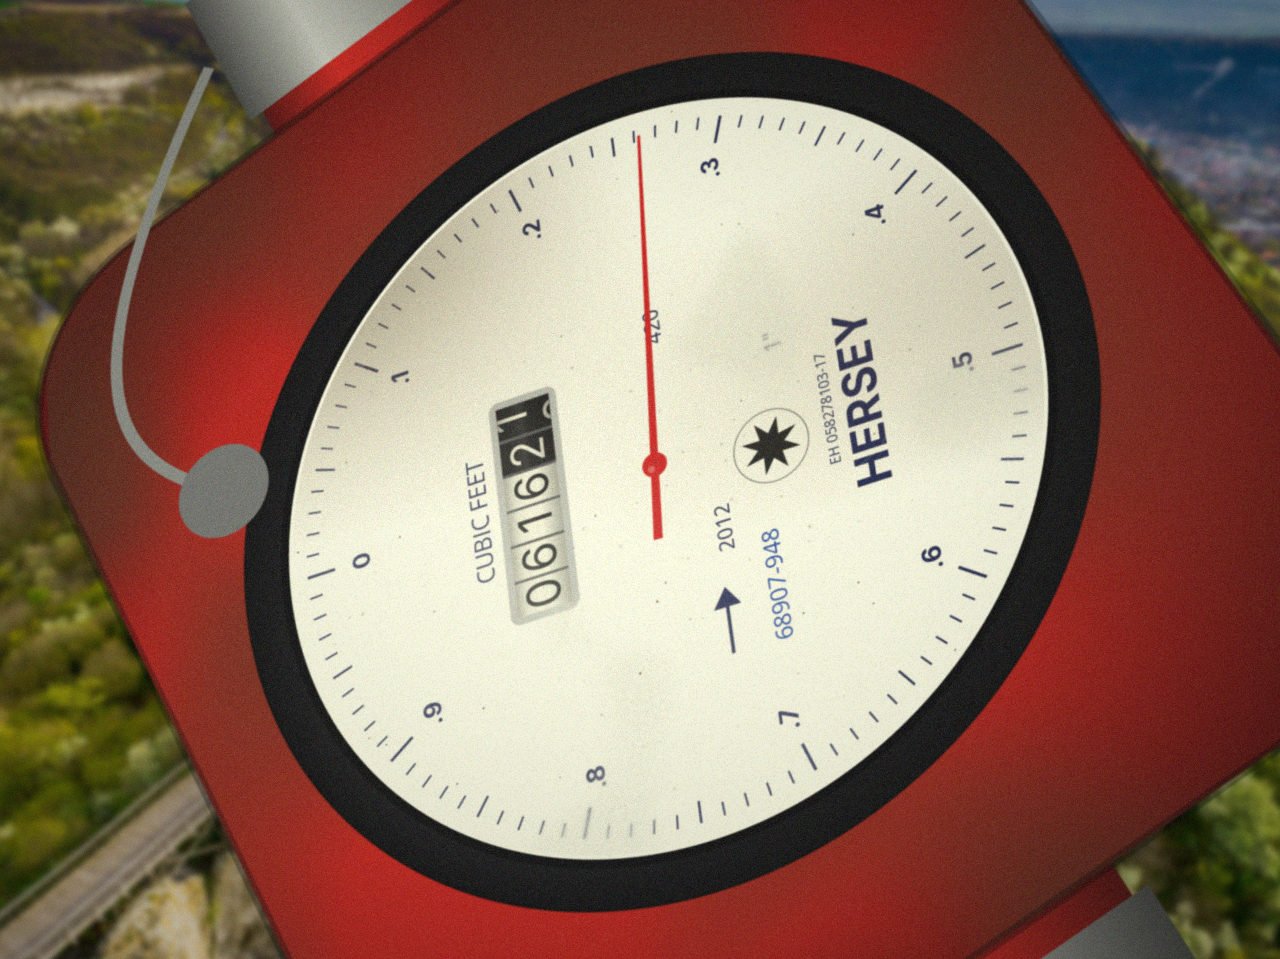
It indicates 61621.26; ft³
